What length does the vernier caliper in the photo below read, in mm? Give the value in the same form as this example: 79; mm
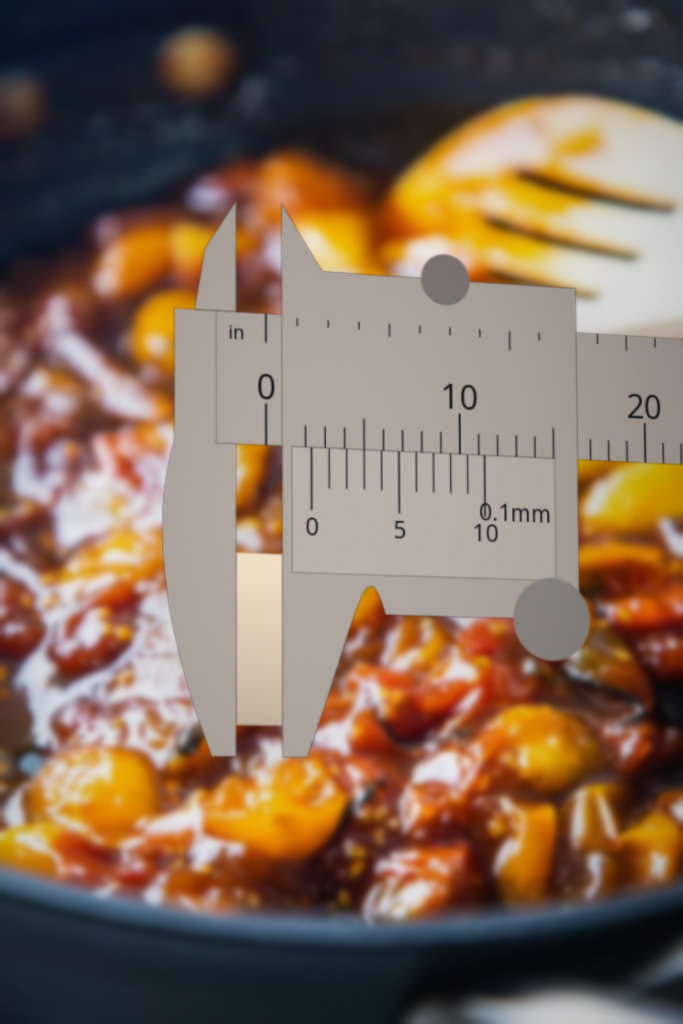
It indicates 2.3; mm
